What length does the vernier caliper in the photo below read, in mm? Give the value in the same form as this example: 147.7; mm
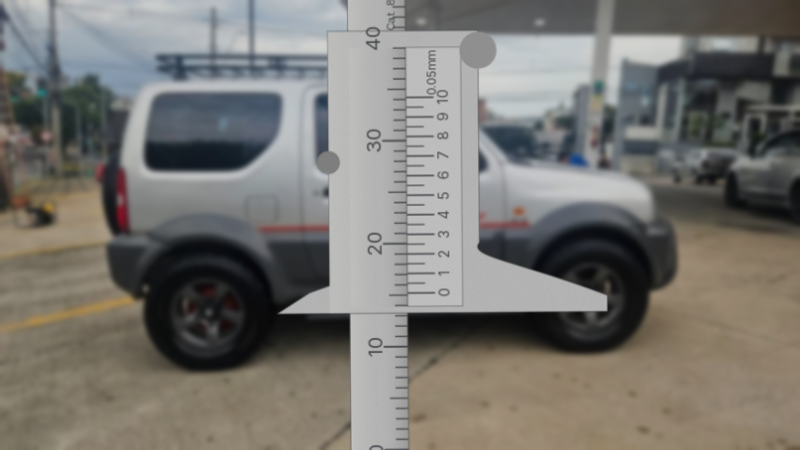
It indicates 15.2; mm
